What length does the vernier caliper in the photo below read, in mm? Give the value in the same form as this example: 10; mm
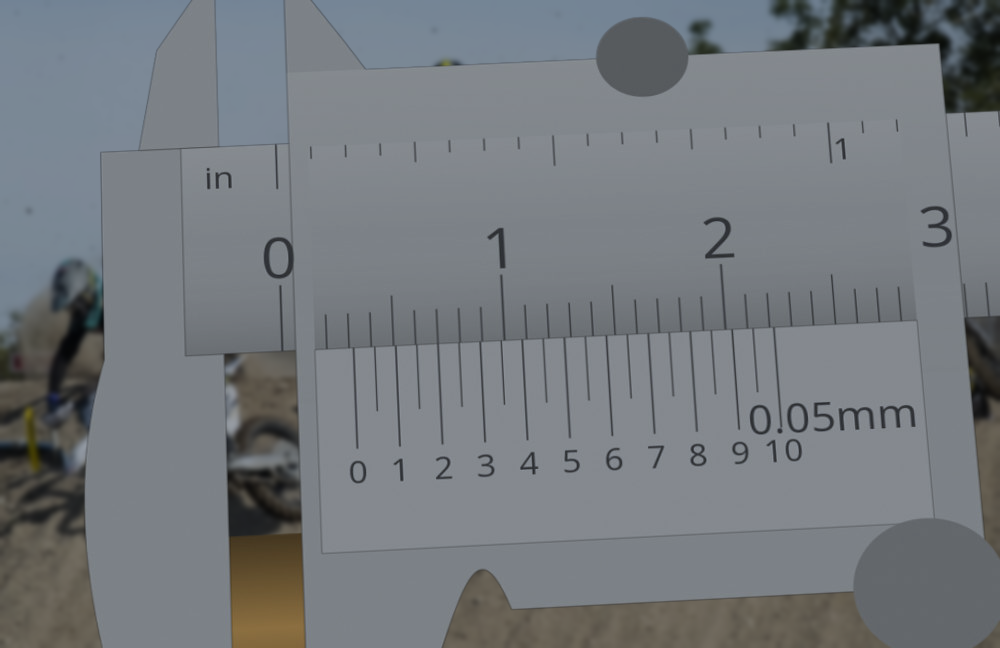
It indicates 3.2; mm
